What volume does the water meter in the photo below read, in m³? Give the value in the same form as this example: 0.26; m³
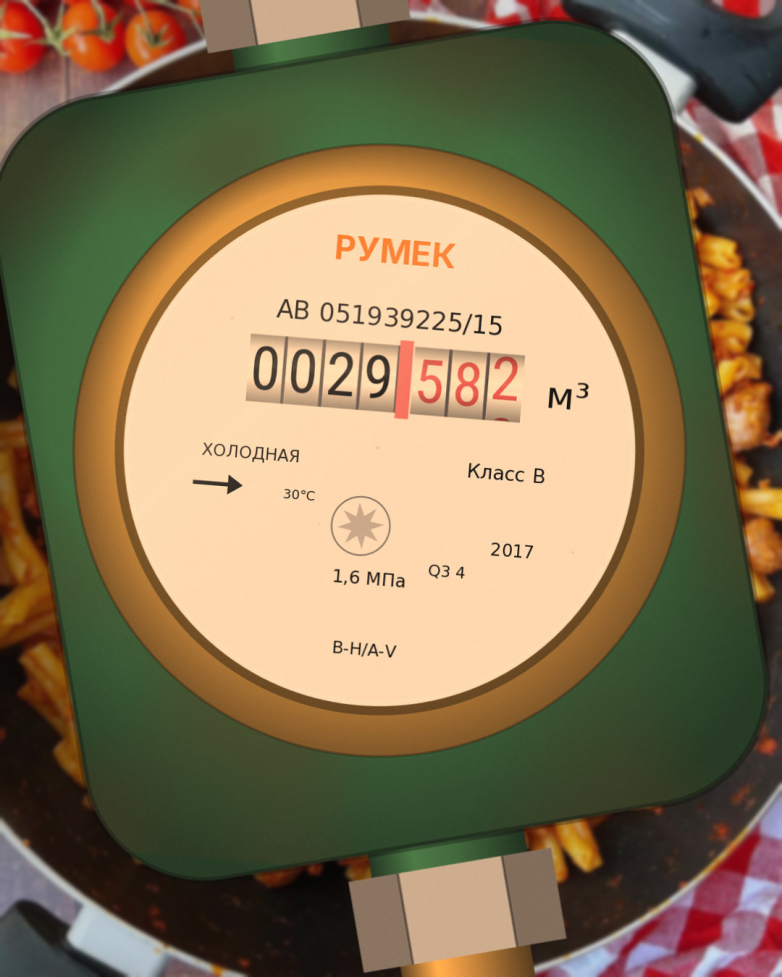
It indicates 29.582; m³
